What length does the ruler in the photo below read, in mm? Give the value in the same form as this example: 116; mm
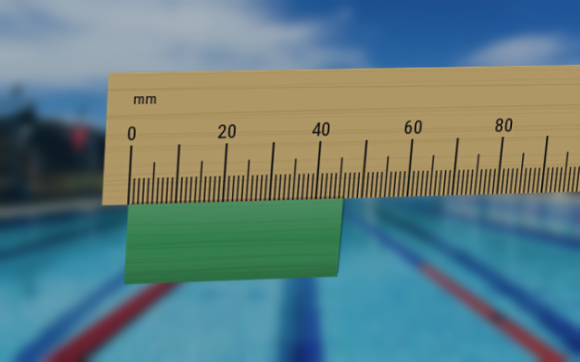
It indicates 46; mm
